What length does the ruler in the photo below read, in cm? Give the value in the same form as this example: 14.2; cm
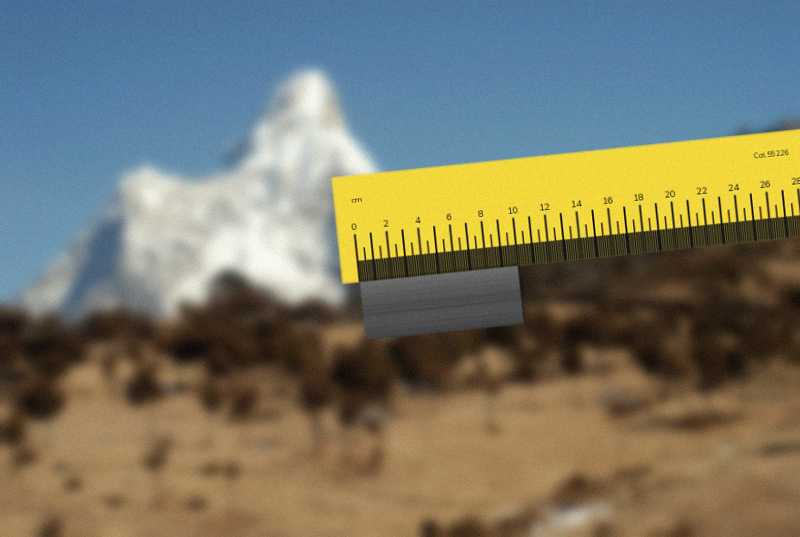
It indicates 10; cm
